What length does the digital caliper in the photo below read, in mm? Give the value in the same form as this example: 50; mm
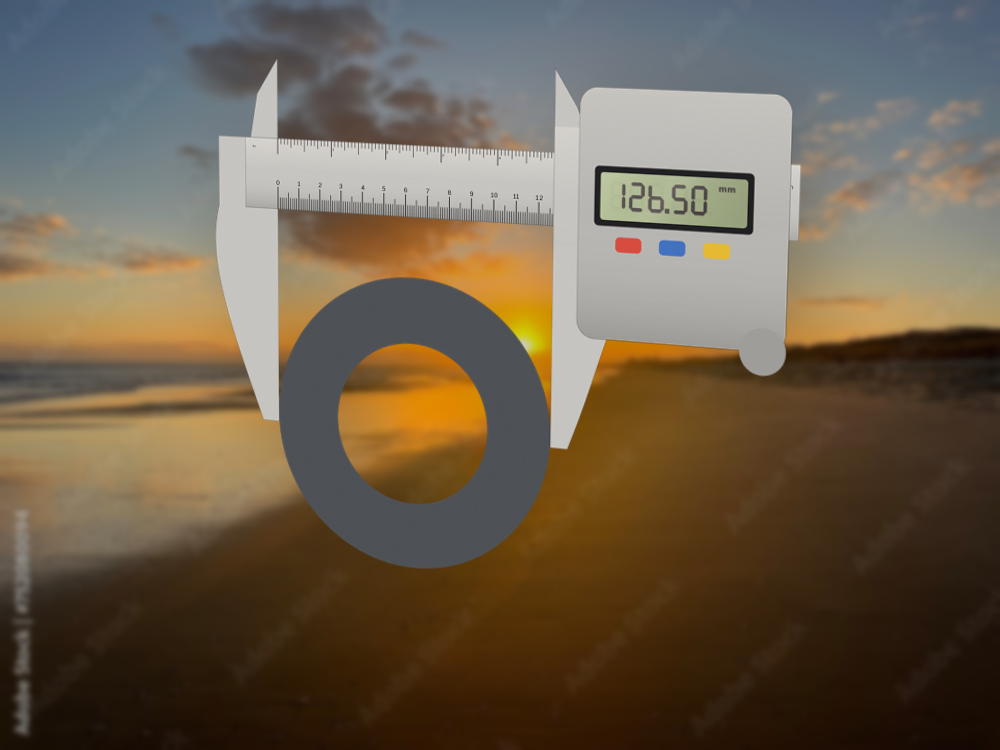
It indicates 126.50; mm
